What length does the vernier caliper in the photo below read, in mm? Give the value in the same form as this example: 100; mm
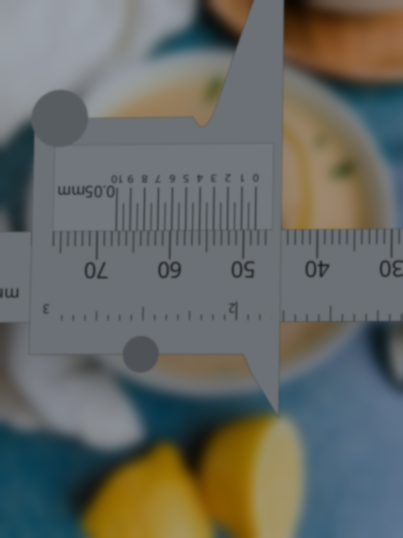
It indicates 48.4; mm
